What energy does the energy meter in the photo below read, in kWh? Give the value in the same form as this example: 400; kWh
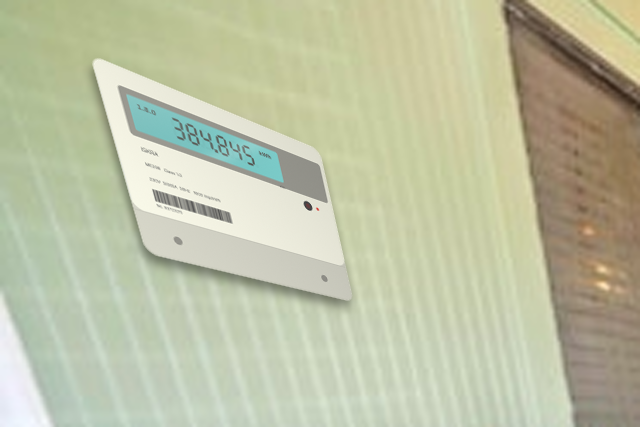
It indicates 384.845; kWh
